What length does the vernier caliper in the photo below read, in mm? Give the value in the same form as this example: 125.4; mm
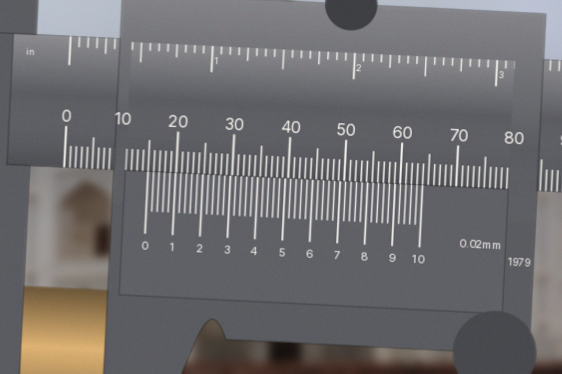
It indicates 15.0; mm
